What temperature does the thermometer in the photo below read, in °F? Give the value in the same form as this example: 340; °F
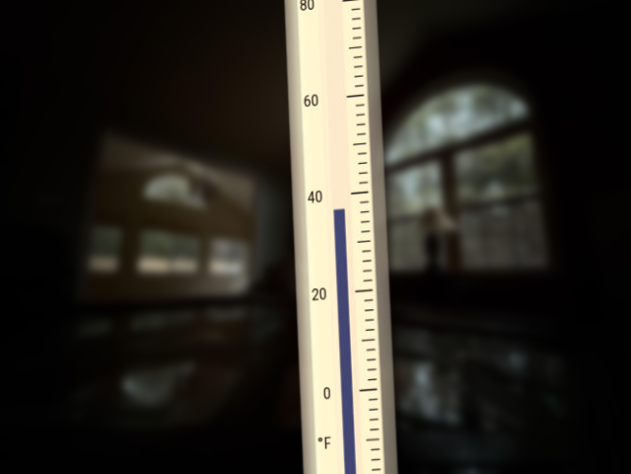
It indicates 37; °F
